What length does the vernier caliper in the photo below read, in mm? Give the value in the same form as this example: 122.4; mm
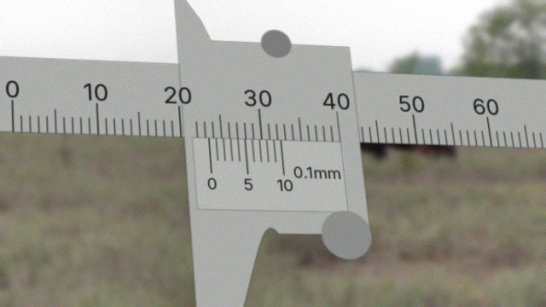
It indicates 23.4; mm
